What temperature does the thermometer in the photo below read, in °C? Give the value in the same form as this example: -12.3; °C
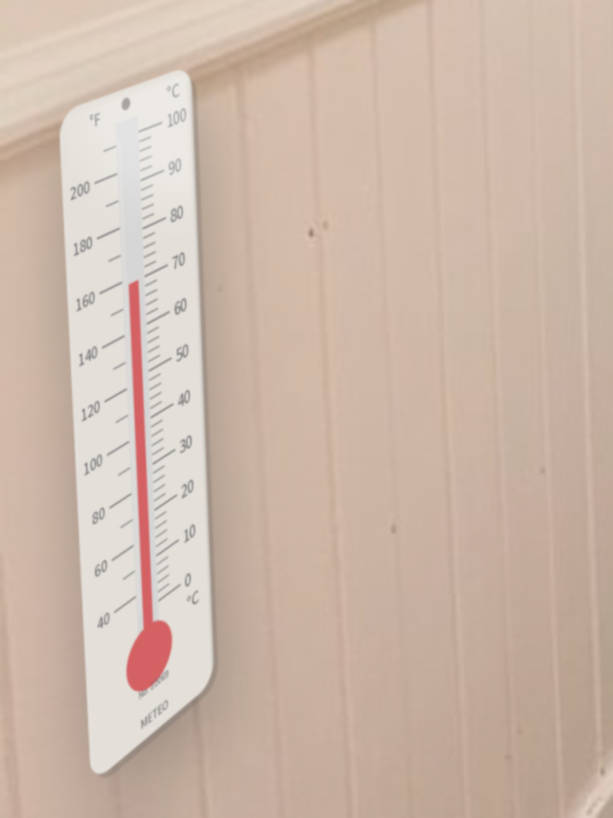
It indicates 70; °C
